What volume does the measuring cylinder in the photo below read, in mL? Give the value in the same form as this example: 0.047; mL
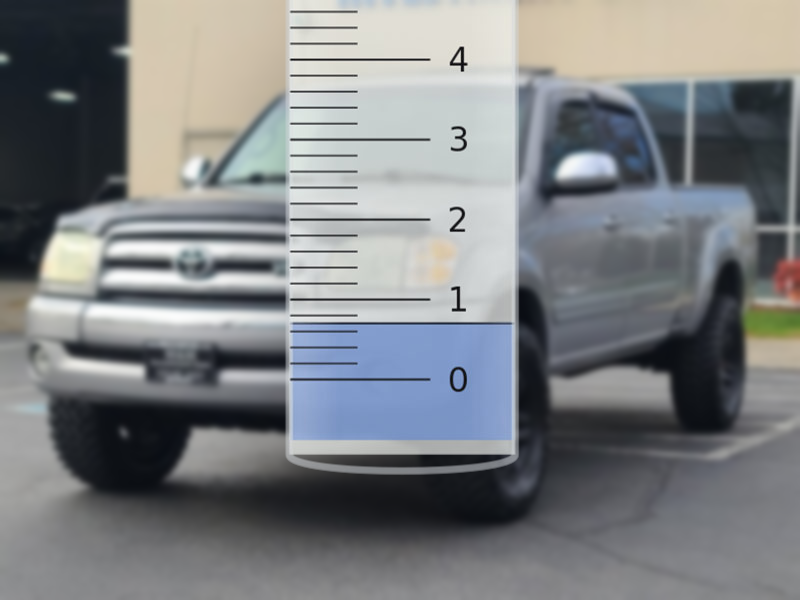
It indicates 0.7; mL
